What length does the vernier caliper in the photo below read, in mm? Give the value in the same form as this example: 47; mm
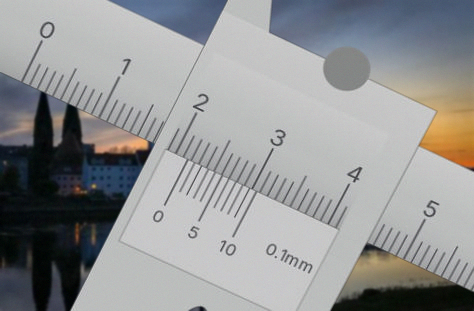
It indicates 21.6; mm
